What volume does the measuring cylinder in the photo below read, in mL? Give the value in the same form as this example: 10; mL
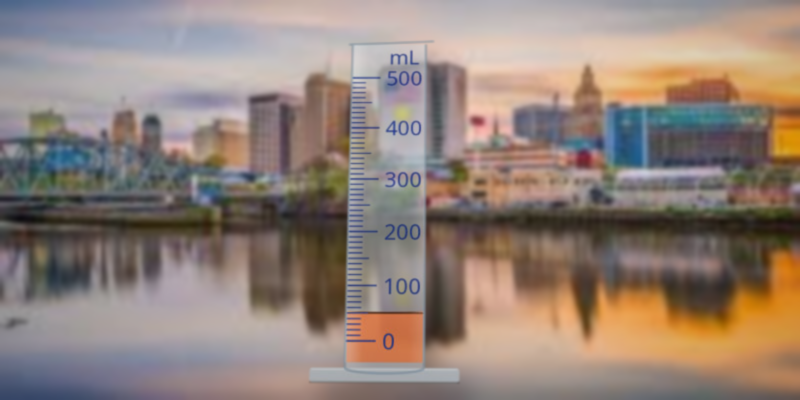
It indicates 50; mL
